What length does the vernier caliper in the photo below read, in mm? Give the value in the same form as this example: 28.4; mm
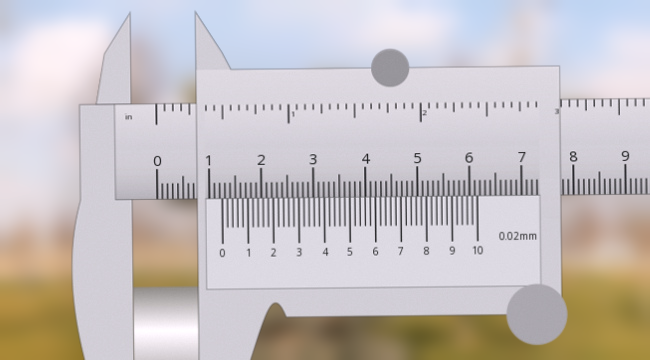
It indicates 12.5; mm
